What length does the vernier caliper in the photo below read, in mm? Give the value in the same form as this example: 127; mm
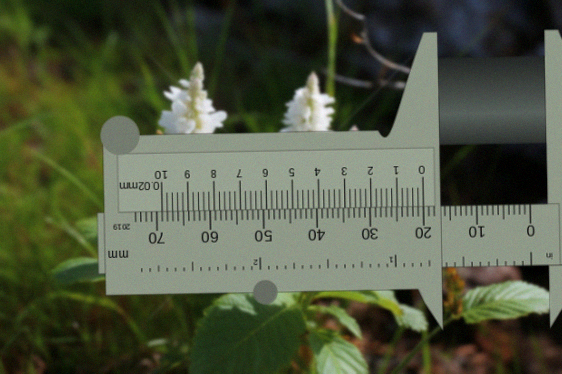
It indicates 20.0; mm
